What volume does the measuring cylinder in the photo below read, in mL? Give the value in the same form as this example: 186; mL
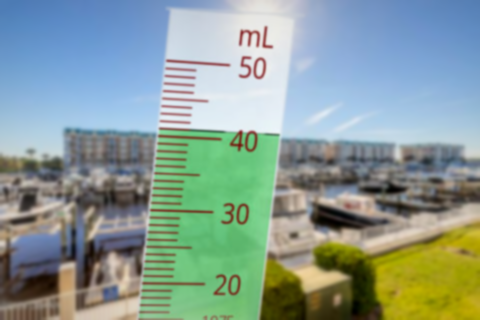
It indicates 41; mL
